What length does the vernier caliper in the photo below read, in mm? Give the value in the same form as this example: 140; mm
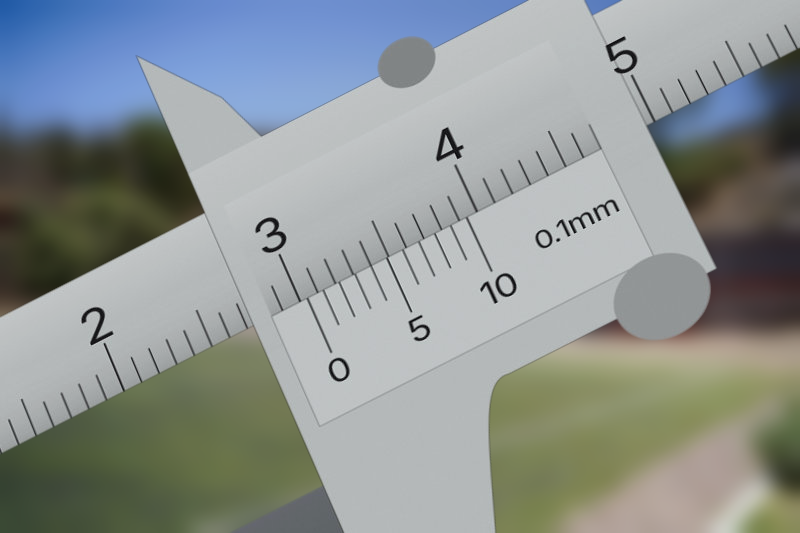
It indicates 30.4; mm
